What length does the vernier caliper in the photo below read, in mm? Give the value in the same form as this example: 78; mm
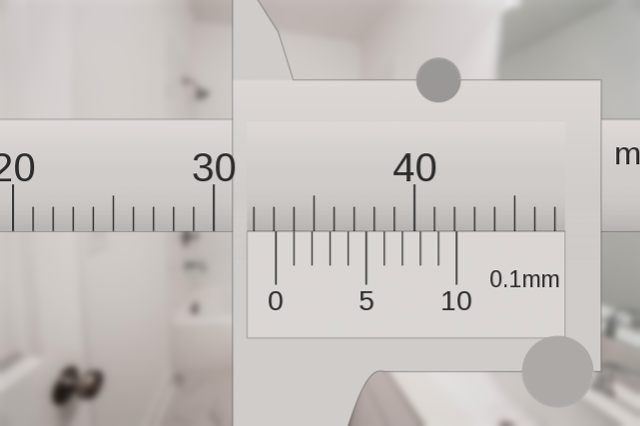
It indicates 33.1; mm
